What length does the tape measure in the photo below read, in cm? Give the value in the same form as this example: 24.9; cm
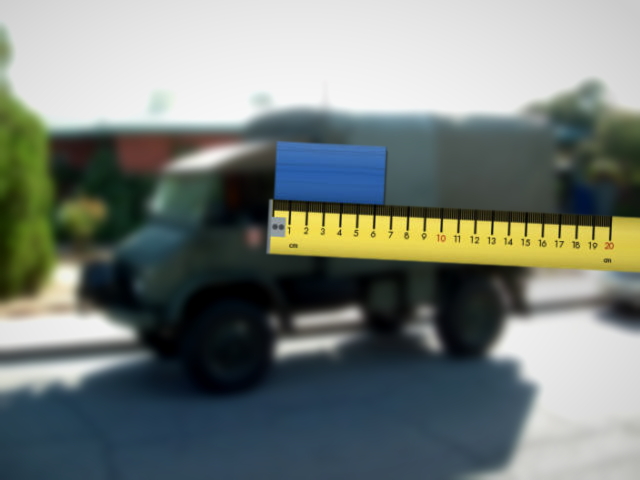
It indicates 6.5; cm
